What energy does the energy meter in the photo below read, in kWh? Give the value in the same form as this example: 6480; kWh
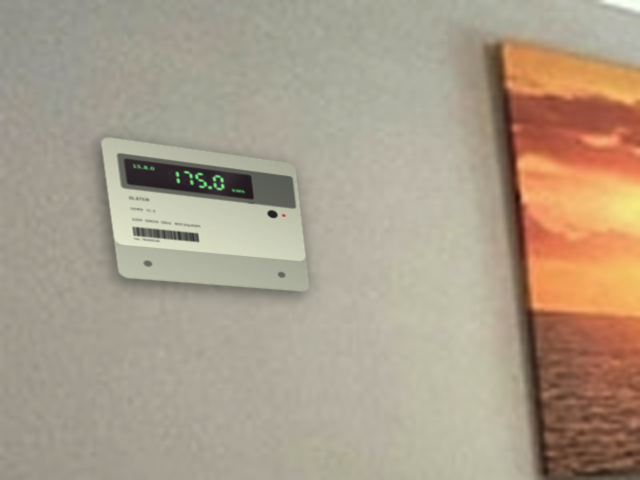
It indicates 175.0; kWh
